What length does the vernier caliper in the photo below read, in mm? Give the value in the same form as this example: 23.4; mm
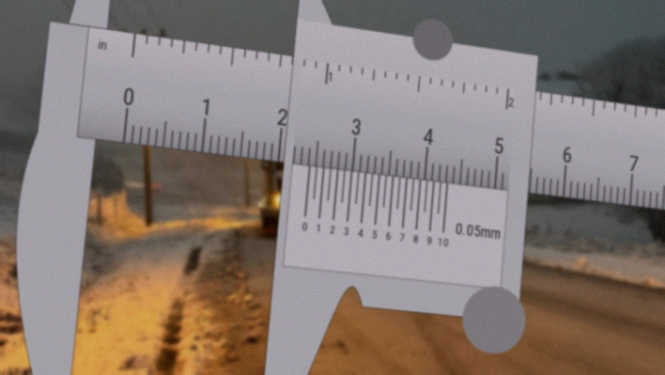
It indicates 24.2; mm
